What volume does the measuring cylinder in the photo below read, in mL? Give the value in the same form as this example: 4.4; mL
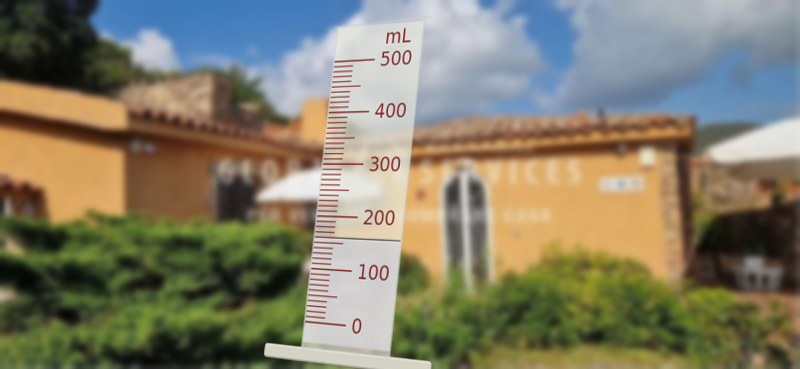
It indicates 160; mL
